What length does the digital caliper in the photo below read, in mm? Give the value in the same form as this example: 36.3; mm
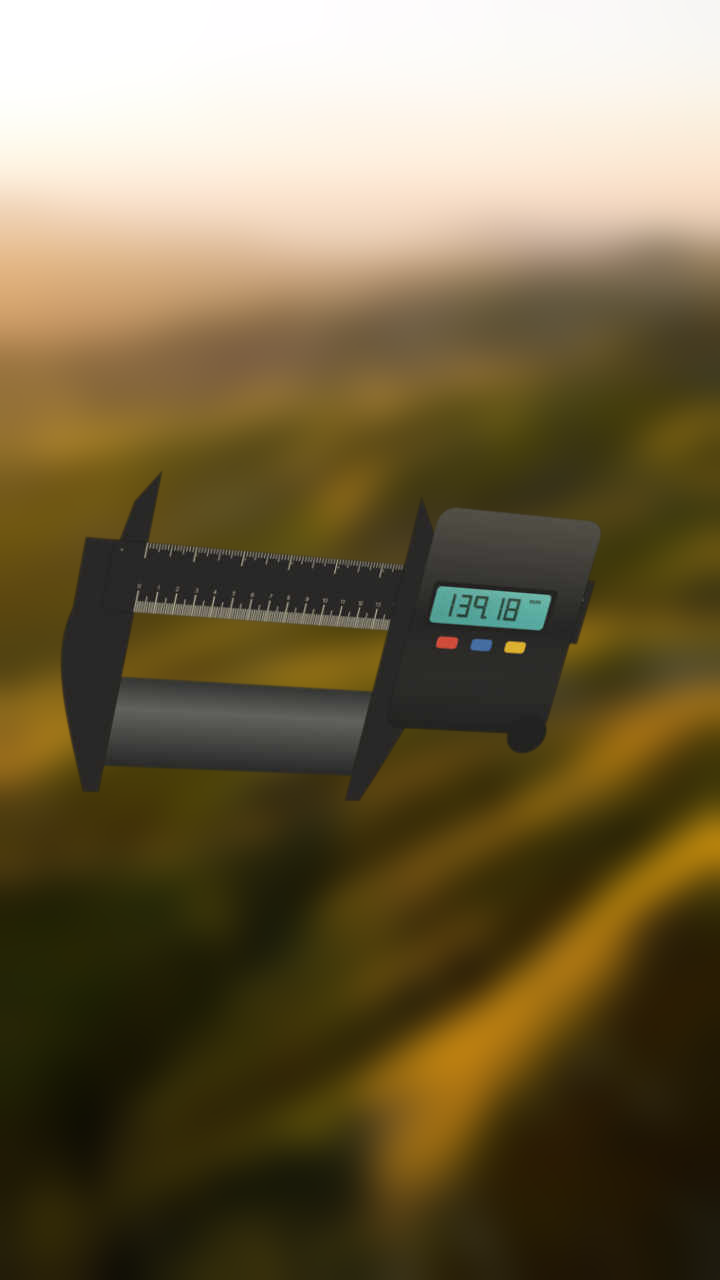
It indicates 139.18; mm
